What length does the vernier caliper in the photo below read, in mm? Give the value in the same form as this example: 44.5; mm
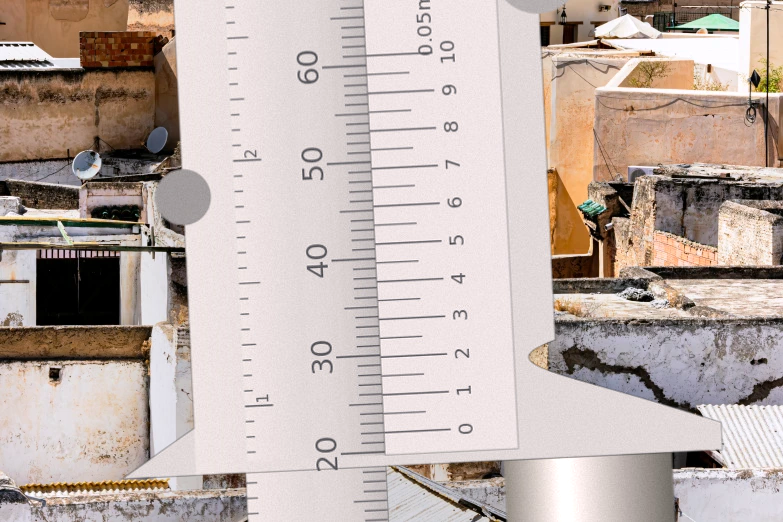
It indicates 22.0; mm
